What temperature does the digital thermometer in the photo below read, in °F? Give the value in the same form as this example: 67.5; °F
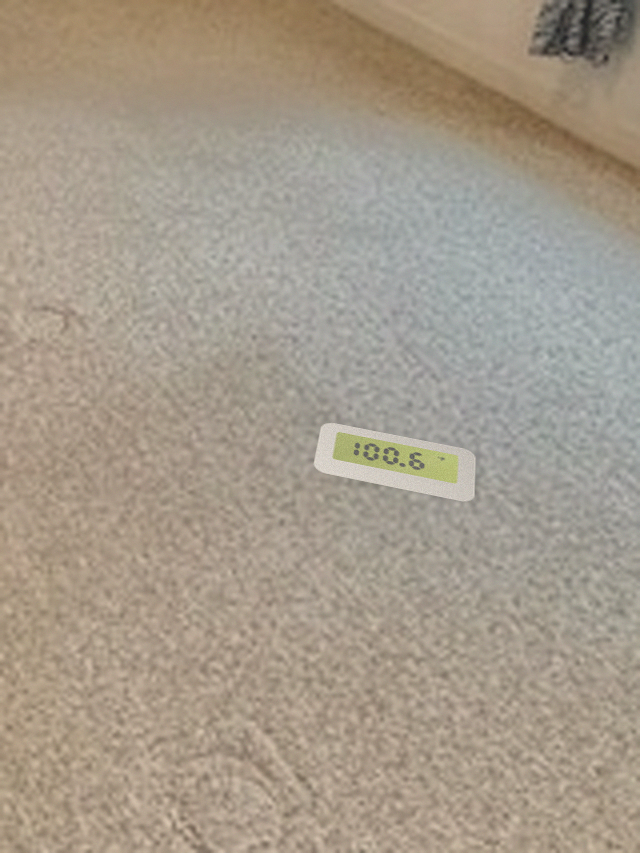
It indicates 100.6; °F
